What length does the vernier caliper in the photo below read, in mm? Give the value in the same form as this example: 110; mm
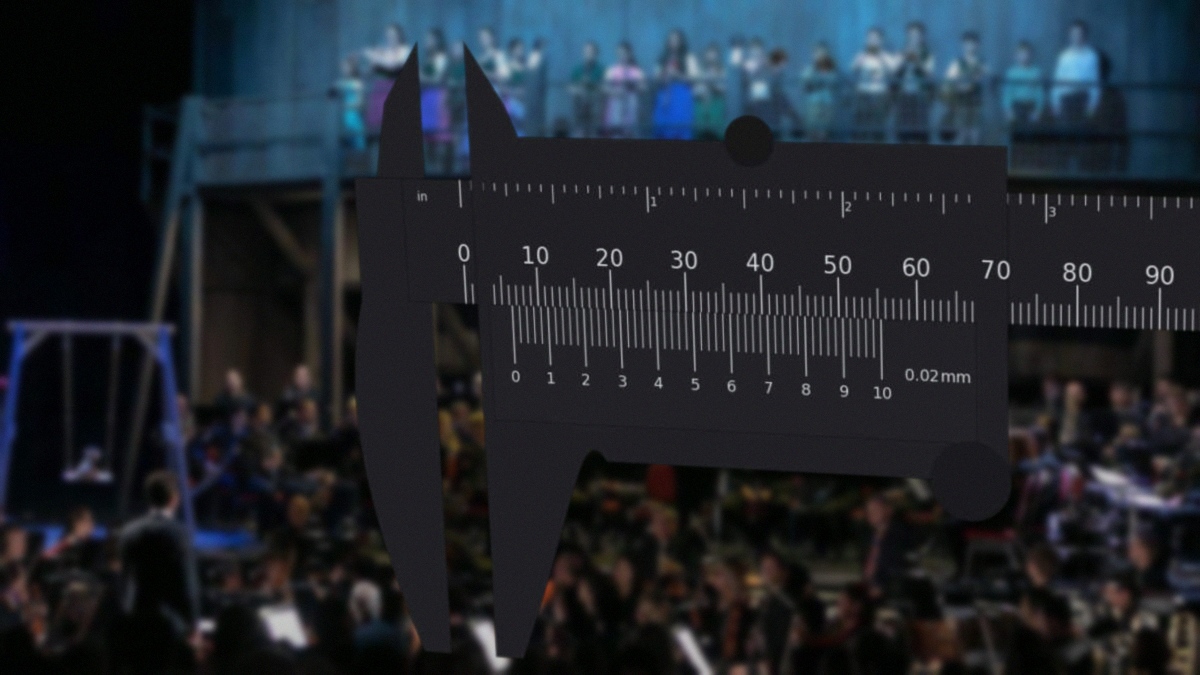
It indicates 6.4; mm
